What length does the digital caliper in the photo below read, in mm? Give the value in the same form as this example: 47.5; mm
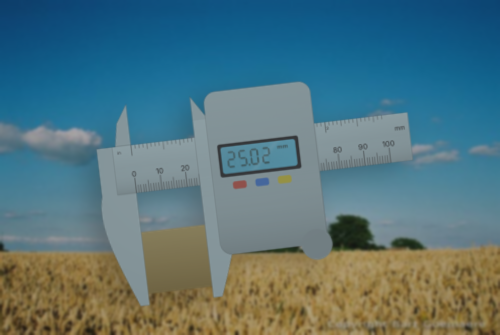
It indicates 25.02; mm
